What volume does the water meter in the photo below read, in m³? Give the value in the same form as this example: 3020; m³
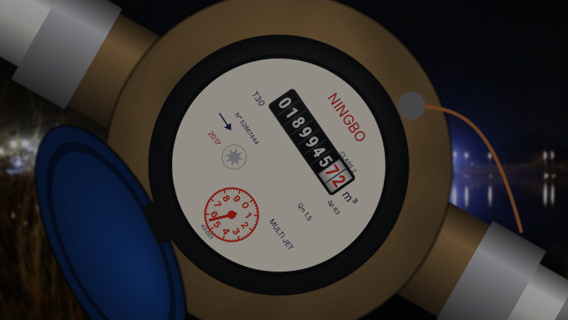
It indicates 189945.725; m³
